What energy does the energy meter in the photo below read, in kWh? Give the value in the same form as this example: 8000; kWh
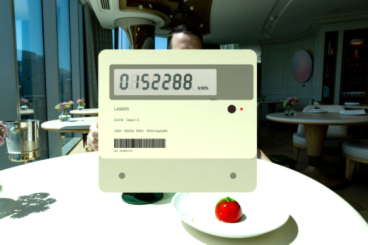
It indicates 152288; kWh
